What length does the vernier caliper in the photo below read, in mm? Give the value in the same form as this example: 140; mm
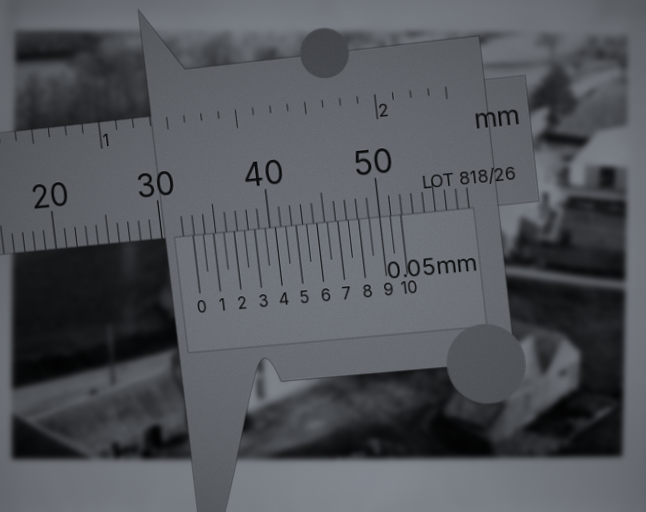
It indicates 32.9; mm
